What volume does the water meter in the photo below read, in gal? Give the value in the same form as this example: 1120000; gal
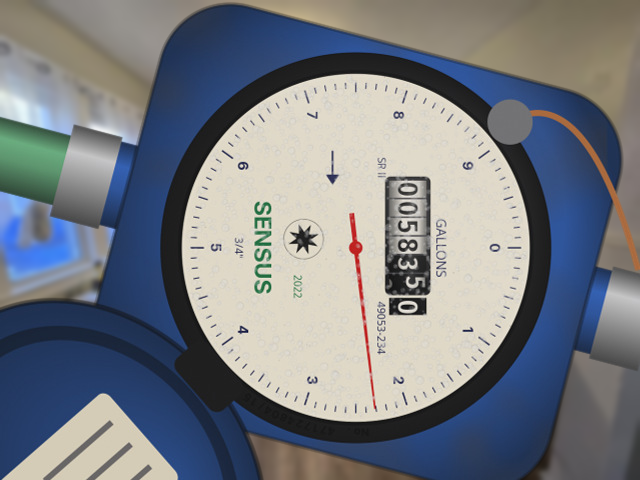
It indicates 58352.3; gal
